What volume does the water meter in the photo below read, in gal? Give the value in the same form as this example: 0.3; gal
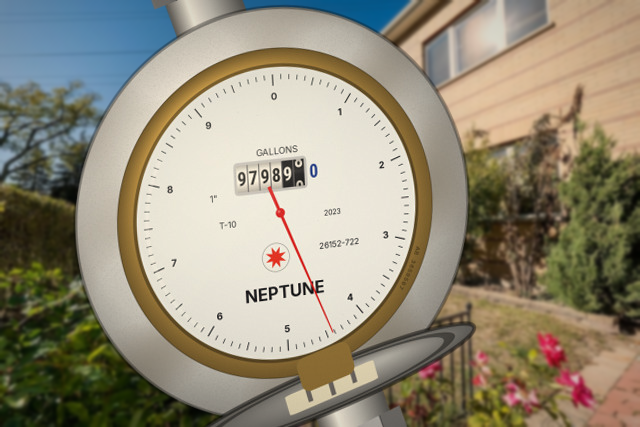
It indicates 9798984.4; gal
